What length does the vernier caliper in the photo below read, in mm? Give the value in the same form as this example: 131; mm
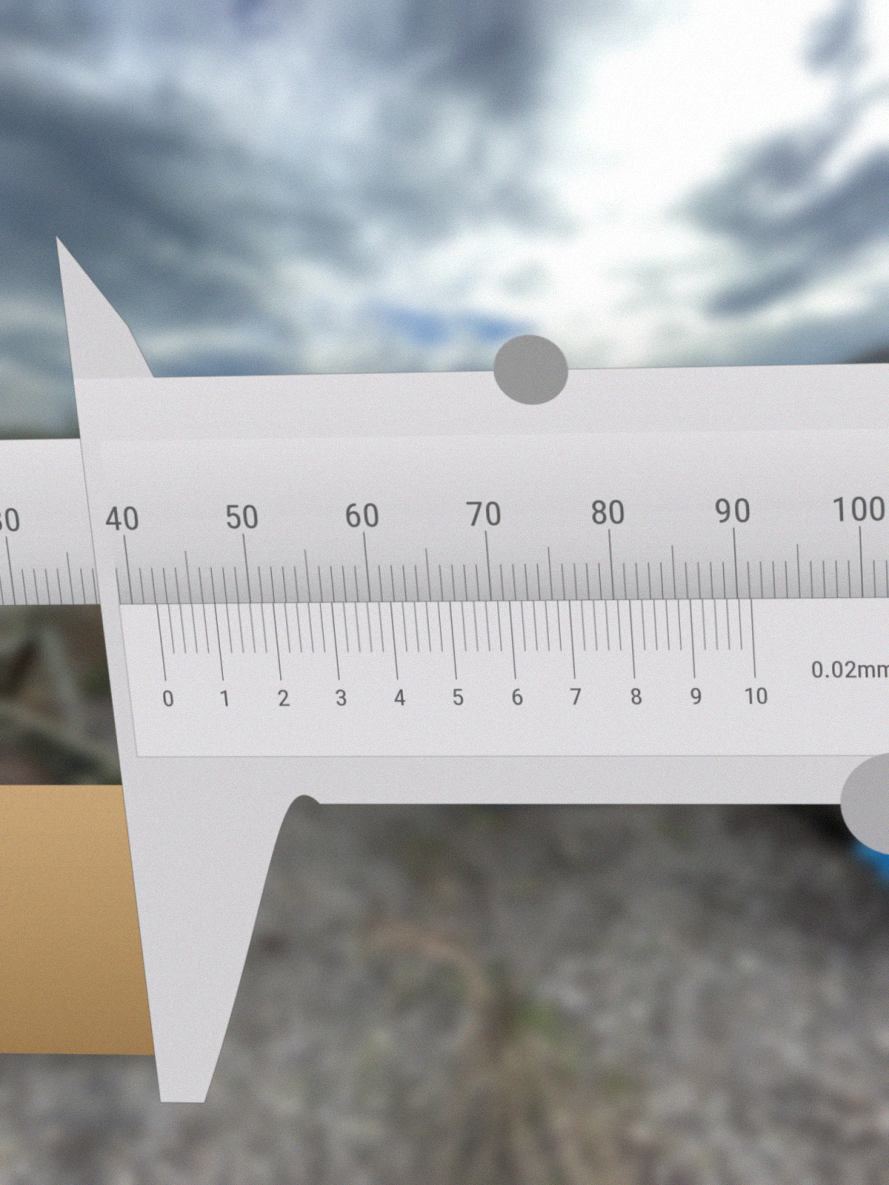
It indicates 42.1; mm
